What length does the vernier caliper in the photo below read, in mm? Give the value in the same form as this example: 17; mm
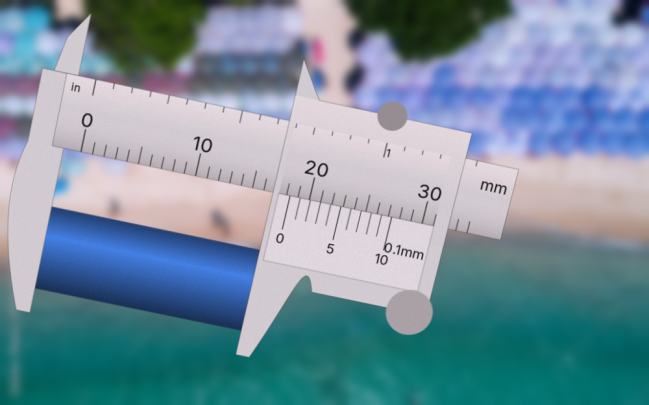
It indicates 18.3; mm
